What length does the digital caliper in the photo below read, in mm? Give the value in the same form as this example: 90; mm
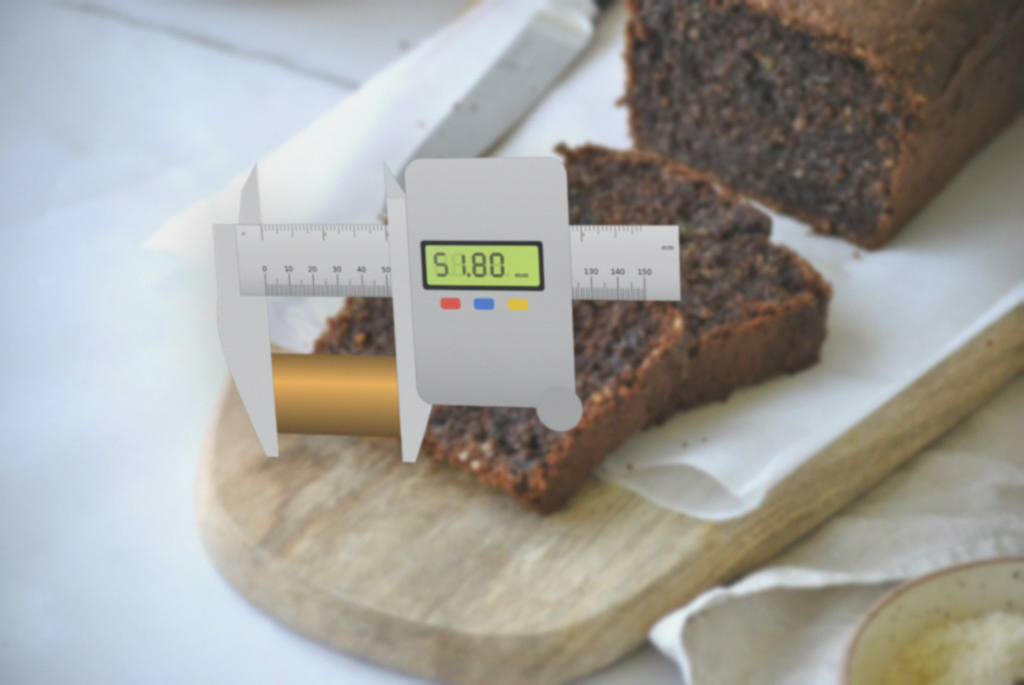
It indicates 51.80; mm
